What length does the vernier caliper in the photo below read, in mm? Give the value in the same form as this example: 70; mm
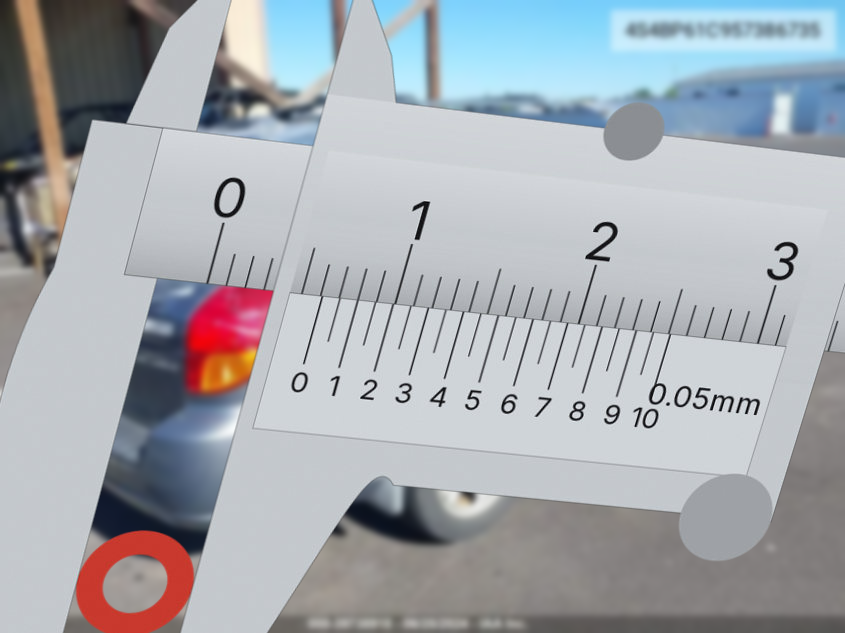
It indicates 6.1; mm
